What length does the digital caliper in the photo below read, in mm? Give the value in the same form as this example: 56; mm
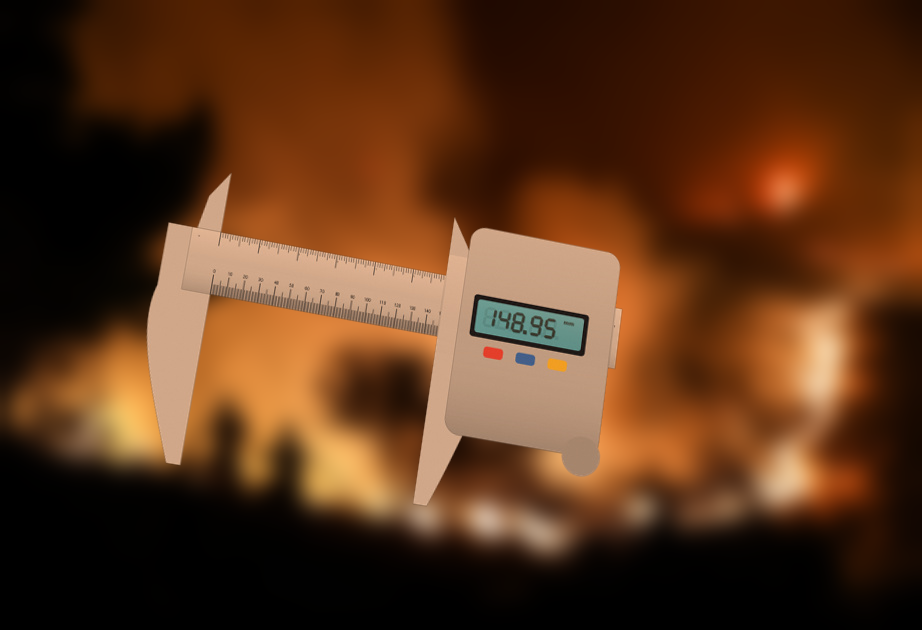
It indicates 148.95; mm
